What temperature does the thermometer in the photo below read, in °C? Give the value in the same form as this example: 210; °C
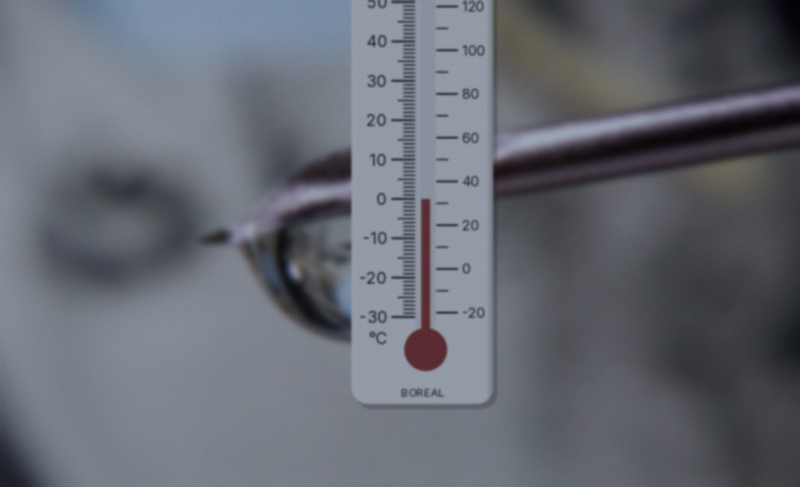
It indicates 0; °C
